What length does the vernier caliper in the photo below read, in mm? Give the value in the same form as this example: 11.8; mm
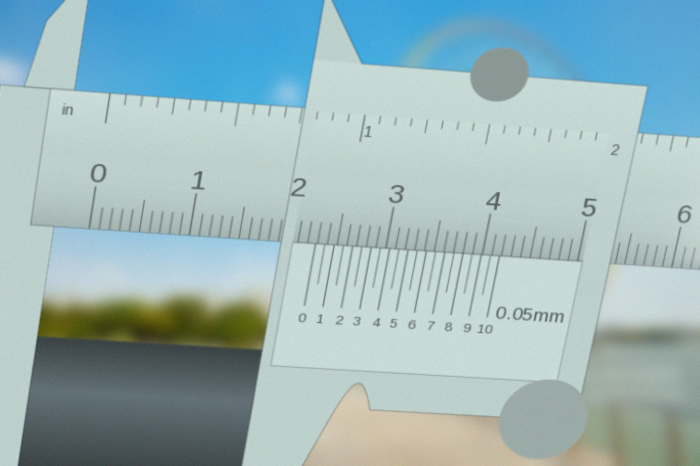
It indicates 22.8; mm
